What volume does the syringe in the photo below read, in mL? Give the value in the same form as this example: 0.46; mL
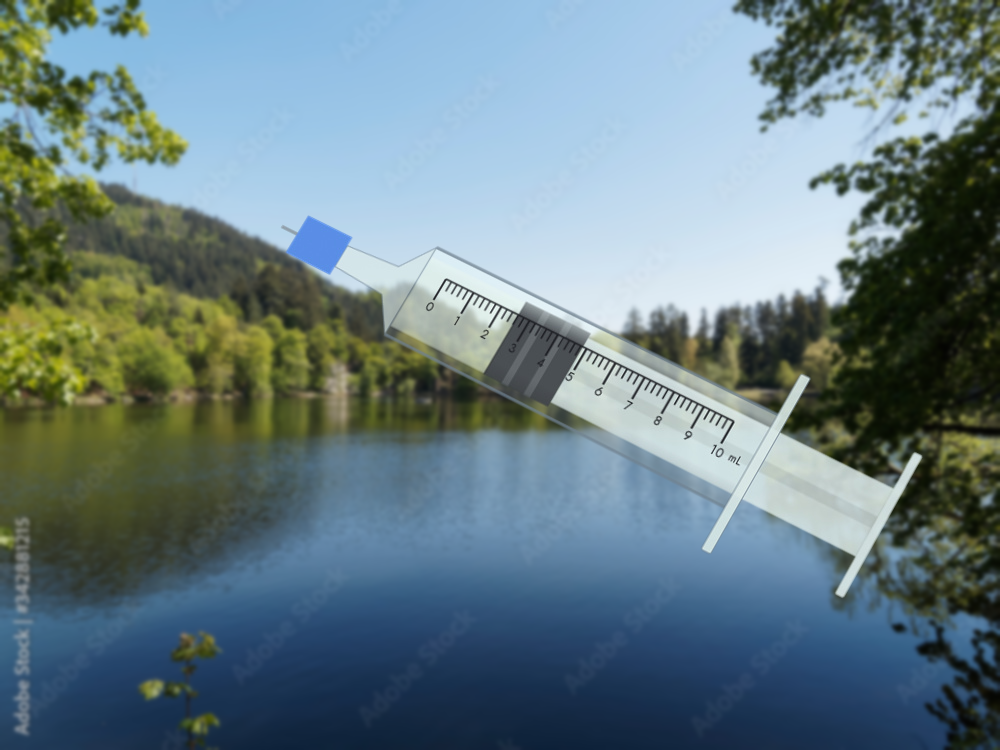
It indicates 2.6; mL
